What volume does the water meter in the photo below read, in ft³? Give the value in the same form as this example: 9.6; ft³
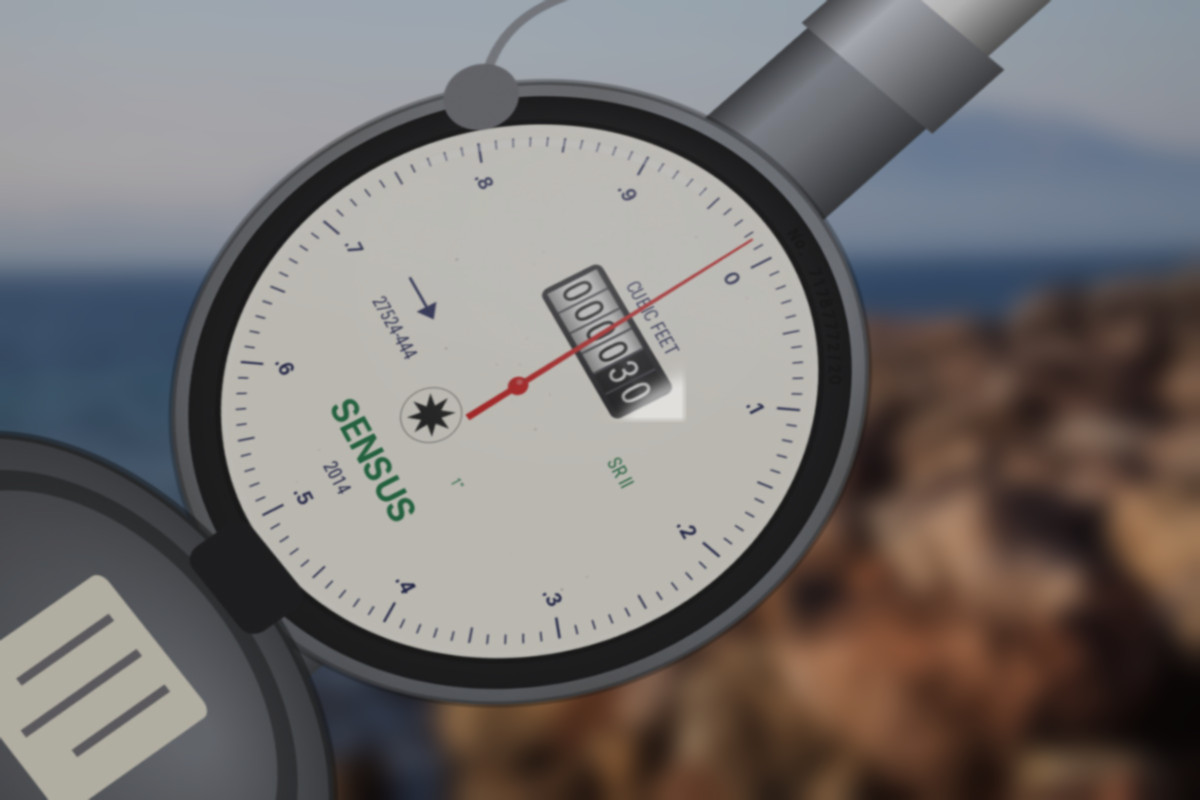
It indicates 29.98; ft³
